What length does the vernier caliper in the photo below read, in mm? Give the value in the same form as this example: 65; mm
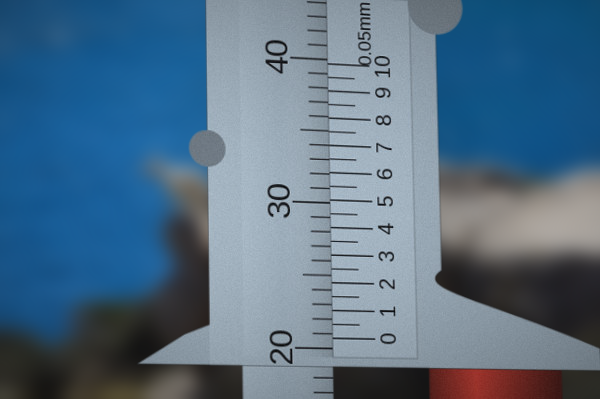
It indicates 20.7; mm
